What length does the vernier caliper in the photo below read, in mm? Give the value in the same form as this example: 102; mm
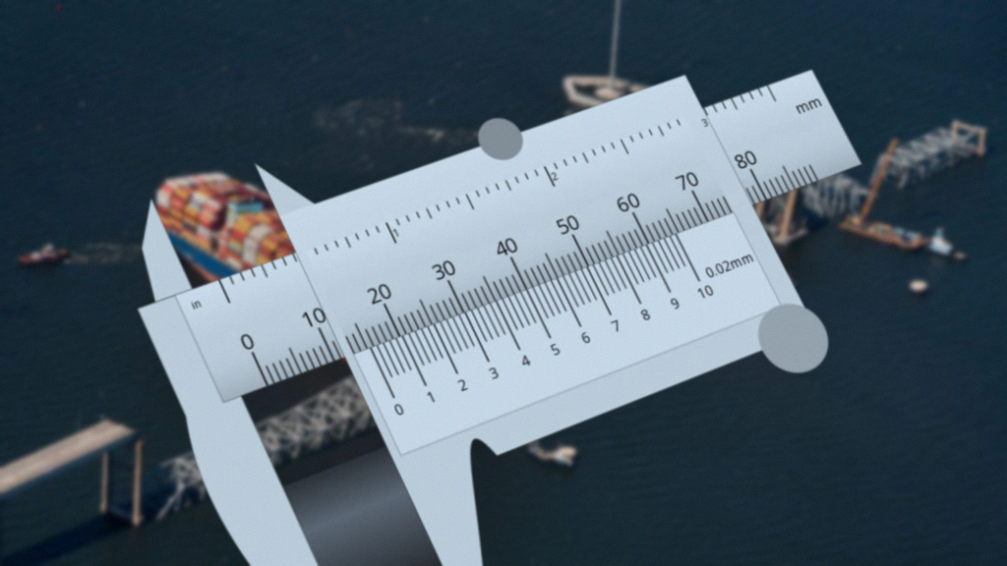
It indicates 15.5; mm
